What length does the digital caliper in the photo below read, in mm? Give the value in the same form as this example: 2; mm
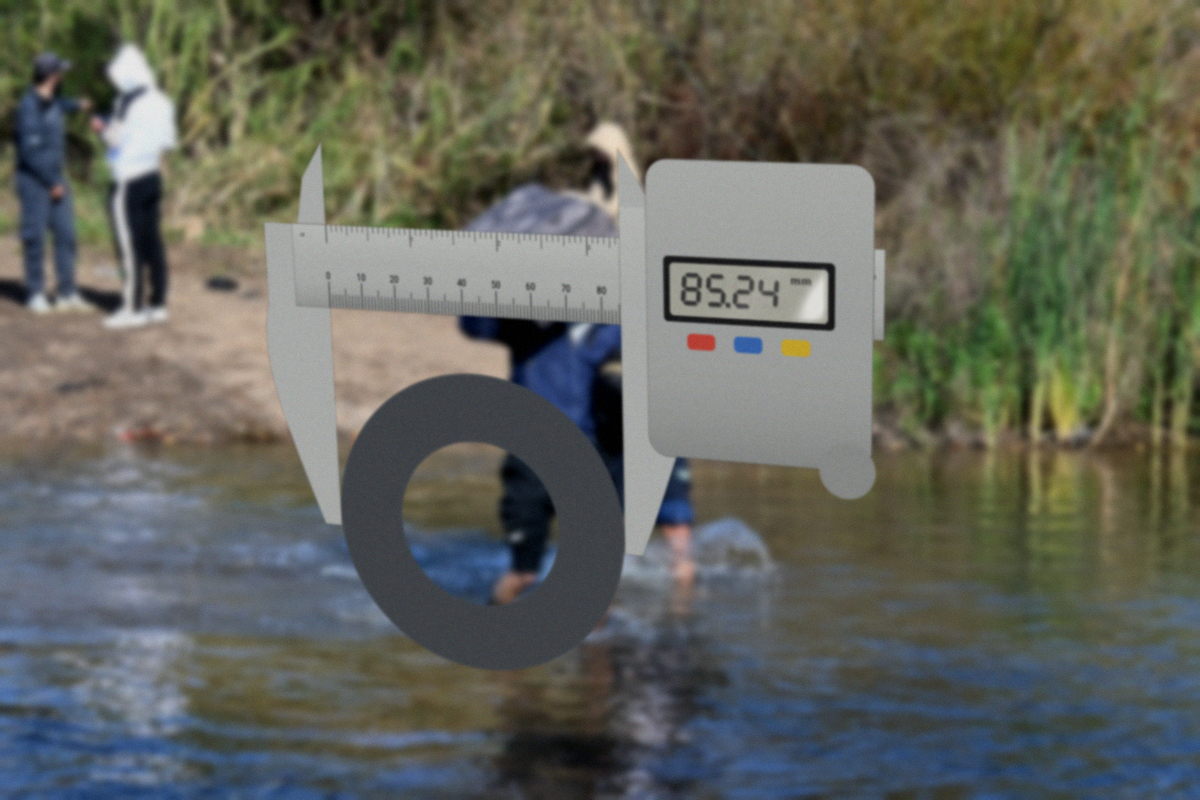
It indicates 85.24; mm
